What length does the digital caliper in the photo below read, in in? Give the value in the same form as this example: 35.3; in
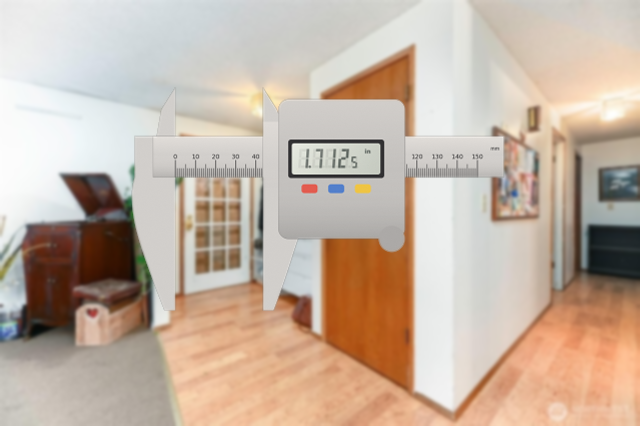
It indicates 1.7125; in
